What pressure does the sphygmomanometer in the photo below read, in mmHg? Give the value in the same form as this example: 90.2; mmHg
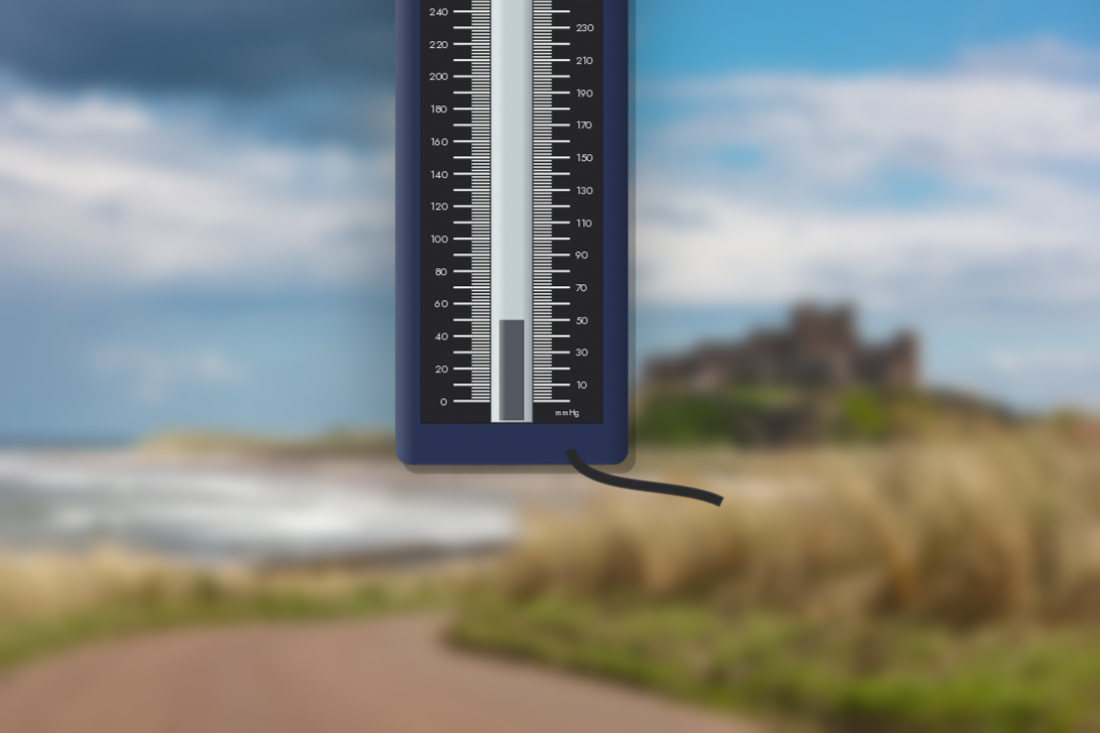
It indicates 50; mmHg
